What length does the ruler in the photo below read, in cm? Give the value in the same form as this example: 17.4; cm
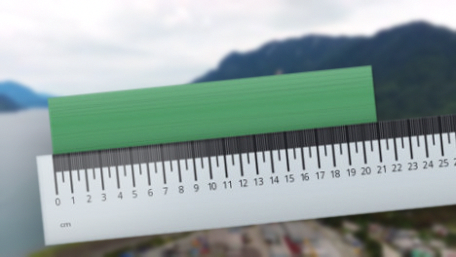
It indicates 21; cm
